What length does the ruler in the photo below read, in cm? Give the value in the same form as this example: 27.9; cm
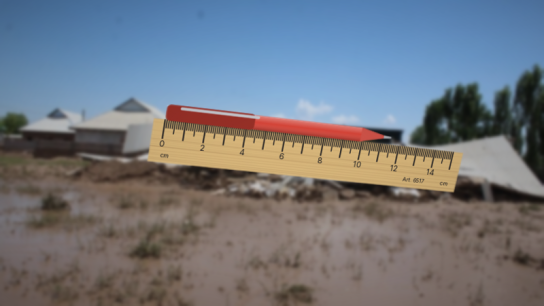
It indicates 11.5; cm
